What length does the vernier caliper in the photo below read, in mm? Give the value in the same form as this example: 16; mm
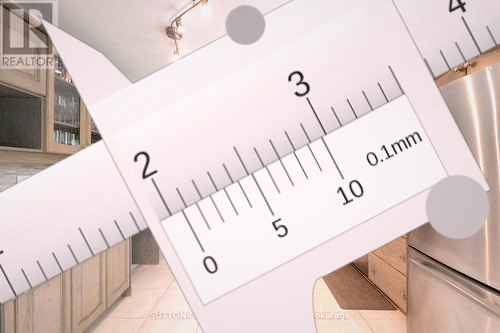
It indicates 20.7; mm
